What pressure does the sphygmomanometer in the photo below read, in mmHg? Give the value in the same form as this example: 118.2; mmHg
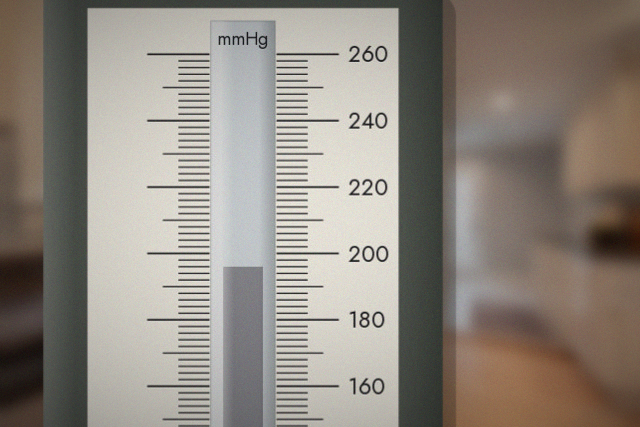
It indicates 196; mmHg
